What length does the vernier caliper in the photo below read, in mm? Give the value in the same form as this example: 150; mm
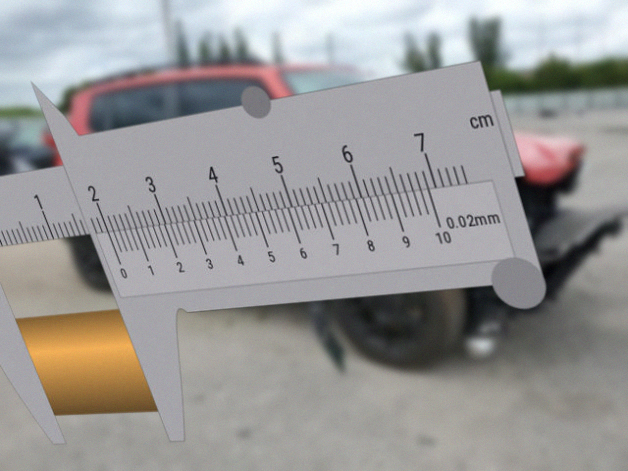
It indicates 20.0; mm
